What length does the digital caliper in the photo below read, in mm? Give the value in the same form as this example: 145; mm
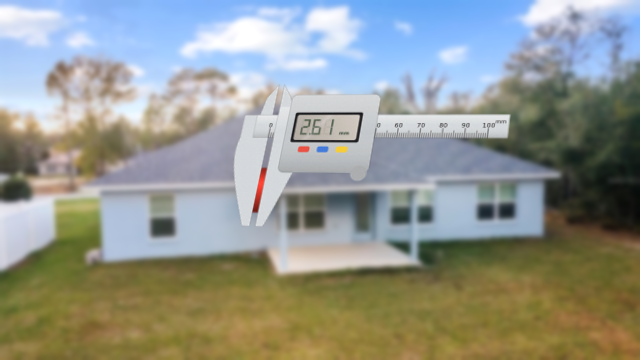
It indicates 2.61; mm
